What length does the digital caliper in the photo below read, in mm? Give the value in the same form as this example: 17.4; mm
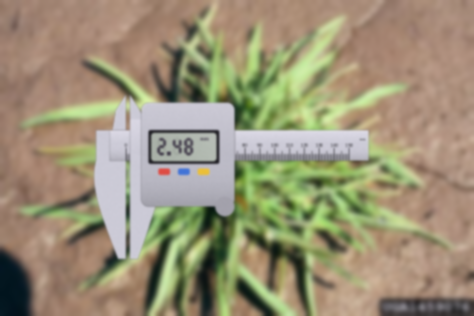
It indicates 2.48; mm
